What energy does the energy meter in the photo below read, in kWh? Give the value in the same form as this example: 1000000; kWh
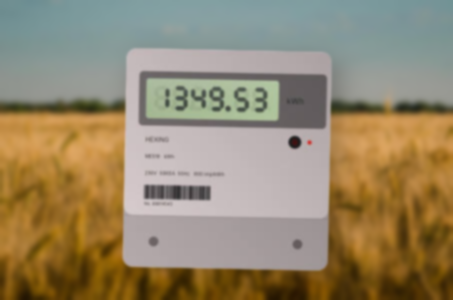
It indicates 1349.53; kWh
